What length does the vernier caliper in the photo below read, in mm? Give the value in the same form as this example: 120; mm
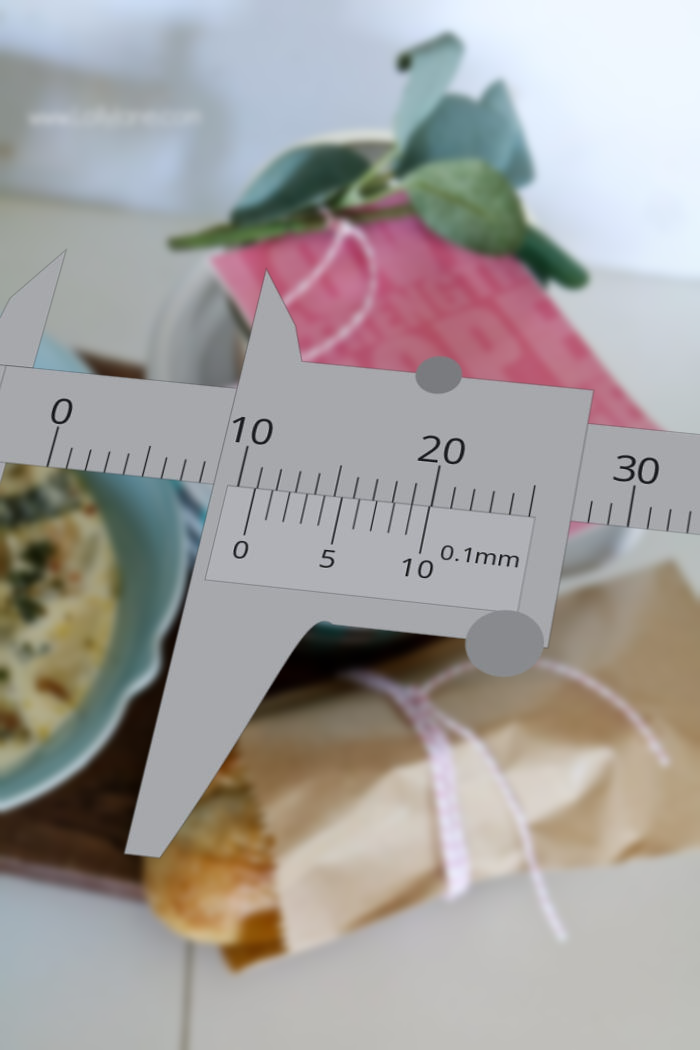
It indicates 10.9; mm
